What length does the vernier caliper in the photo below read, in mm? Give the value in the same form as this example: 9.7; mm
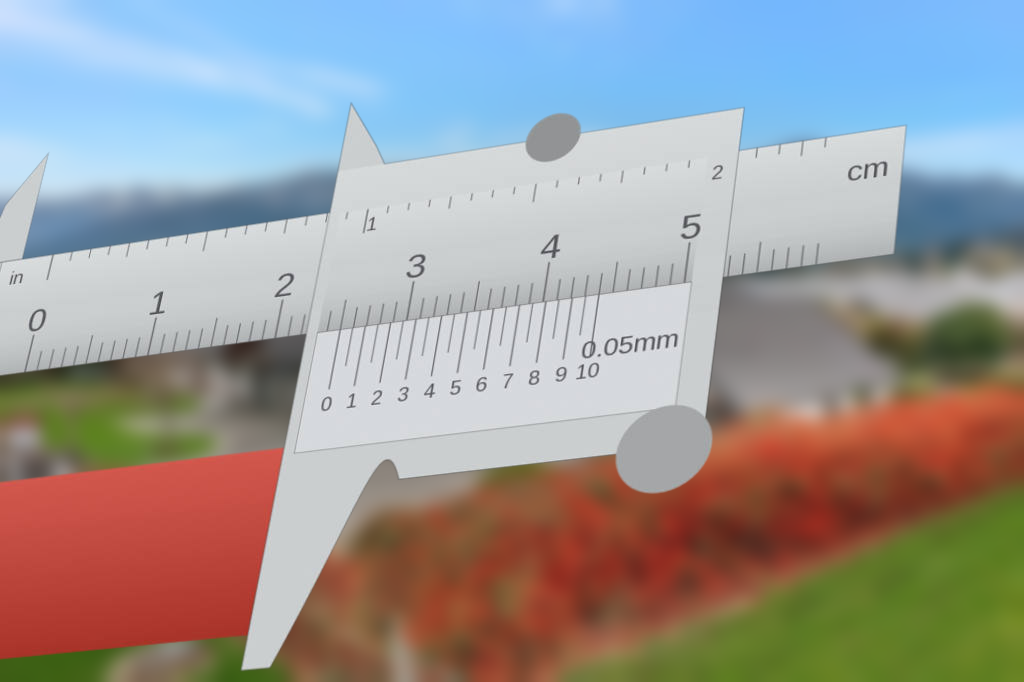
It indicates 25.0; mm
